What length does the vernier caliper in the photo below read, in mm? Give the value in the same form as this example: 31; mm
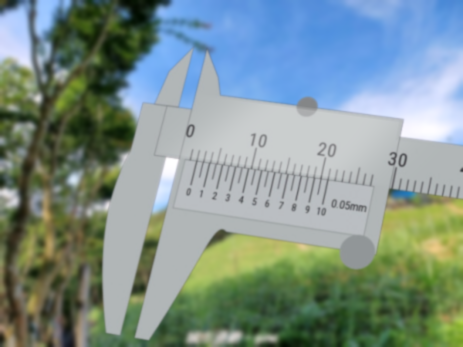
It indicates 2.0; mm
